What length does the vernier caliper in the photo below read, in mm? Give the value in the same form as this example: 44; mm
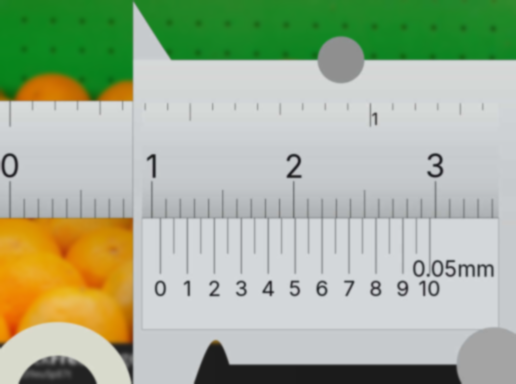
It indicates 10.6; mm
